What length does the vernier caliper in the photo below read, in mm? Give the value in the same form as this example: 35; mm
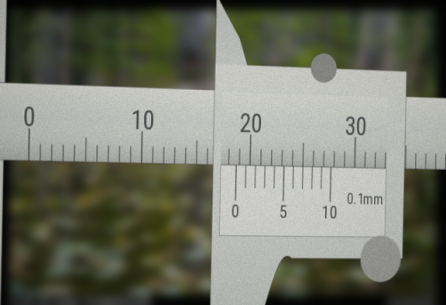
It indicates 18.7; mm
